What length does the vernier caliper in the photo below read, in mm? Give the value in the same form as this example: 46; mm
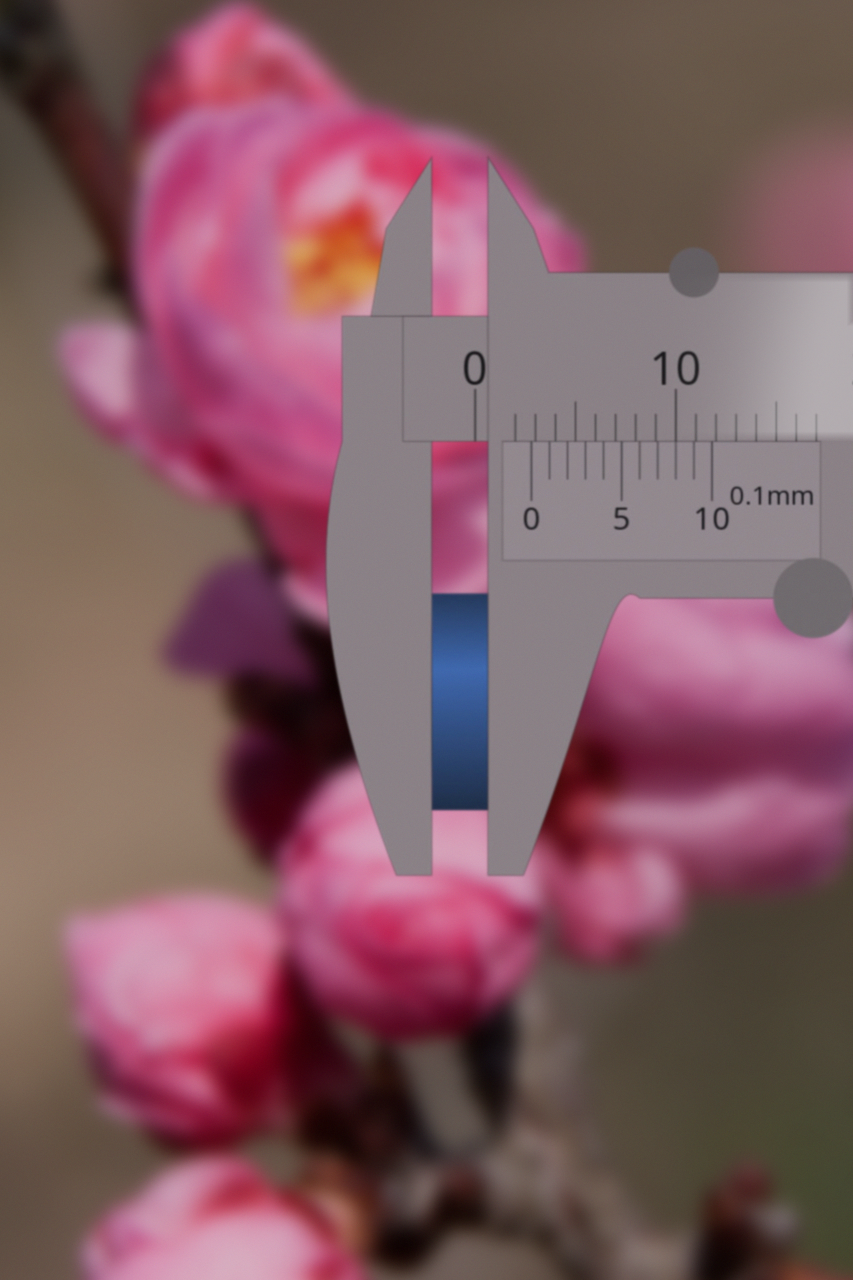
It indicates 2.8; mm
